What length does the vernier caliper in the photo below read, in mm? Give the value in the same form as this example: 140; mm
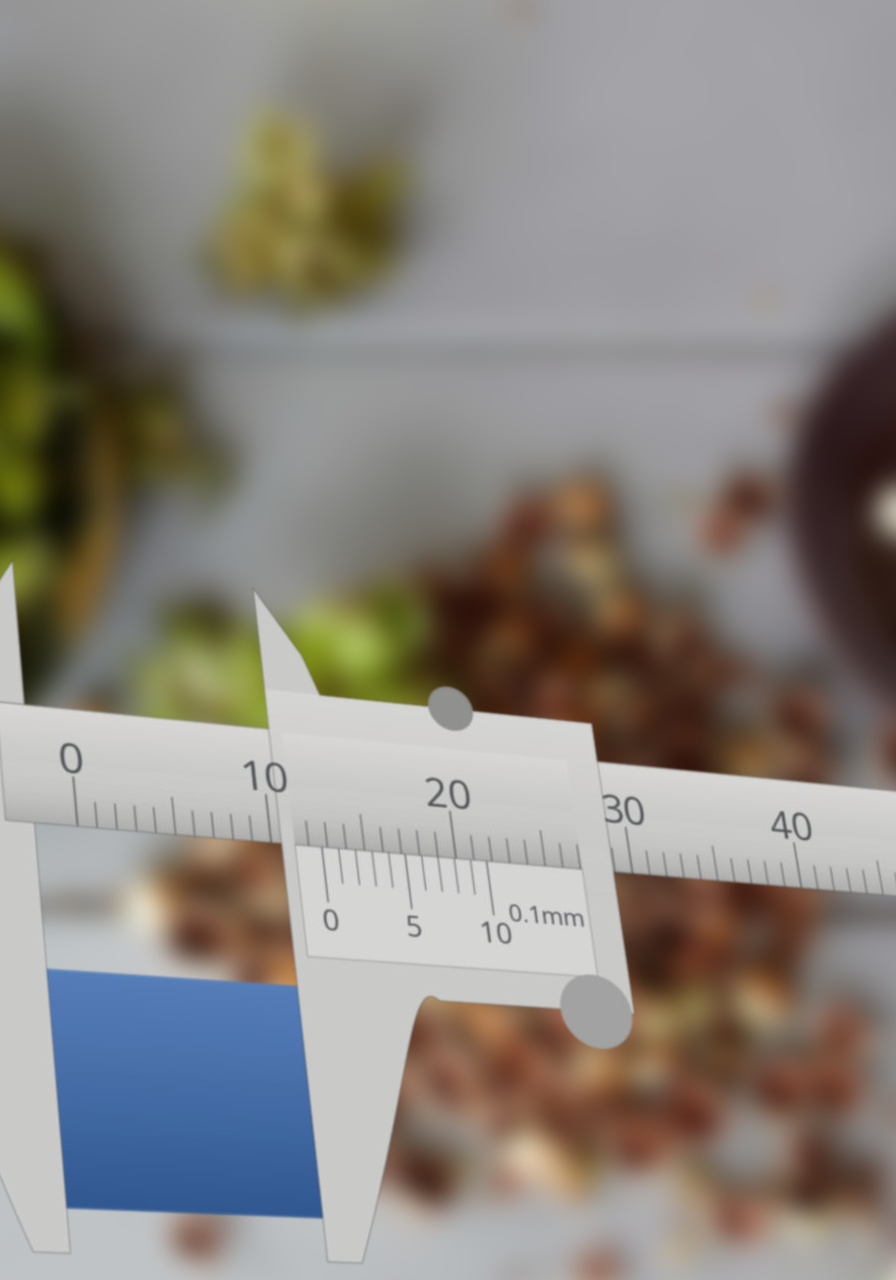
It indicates 12.7; mm
